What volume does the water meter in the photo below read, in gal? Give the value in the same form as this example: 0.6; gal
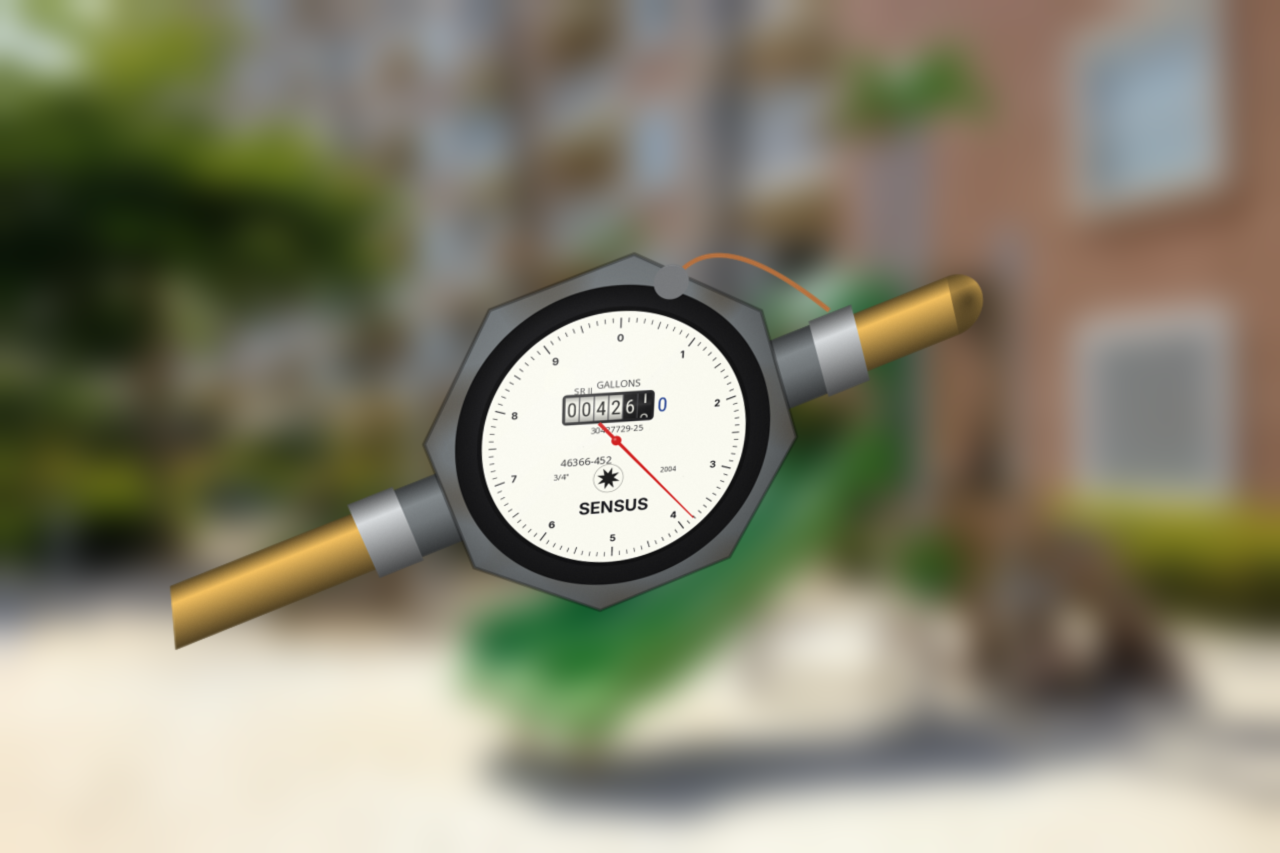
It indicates 42613.8; gal
